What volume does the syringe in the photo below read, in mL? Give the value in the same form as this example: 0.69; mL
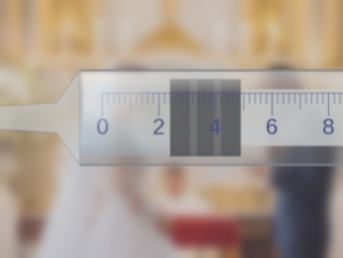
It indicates 2.4; mL
